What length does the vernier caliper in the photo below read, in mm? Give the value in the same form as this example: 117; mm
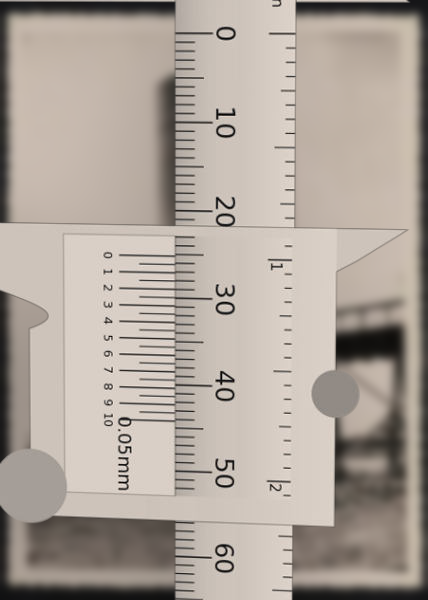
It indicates 25.2; mm
